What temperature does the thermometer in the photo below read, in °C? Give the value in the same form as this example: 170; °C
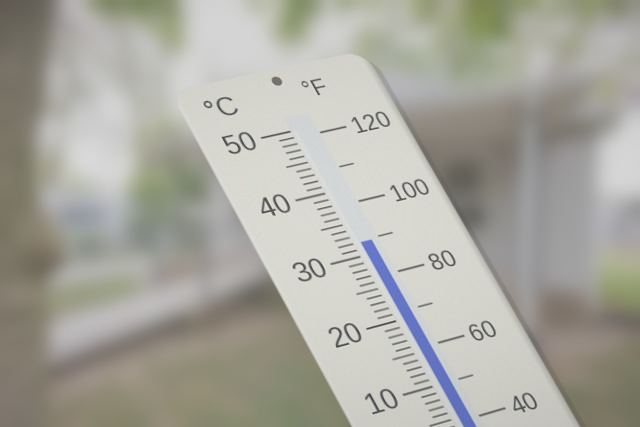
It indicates 32; °C
